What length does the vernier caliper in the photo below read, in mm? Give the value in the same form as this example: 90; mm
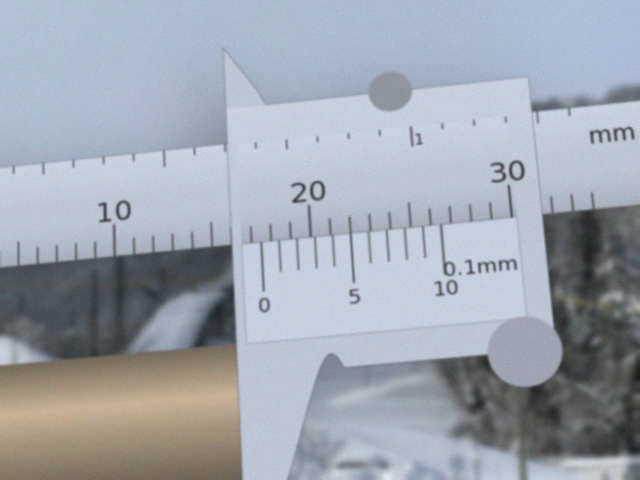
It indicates 17.5; mm
